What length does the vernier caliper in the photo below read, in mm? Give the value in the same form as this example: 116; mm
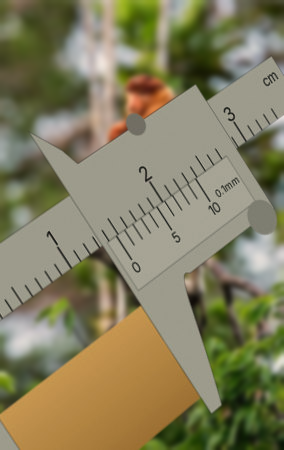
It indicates 14.8; mm
